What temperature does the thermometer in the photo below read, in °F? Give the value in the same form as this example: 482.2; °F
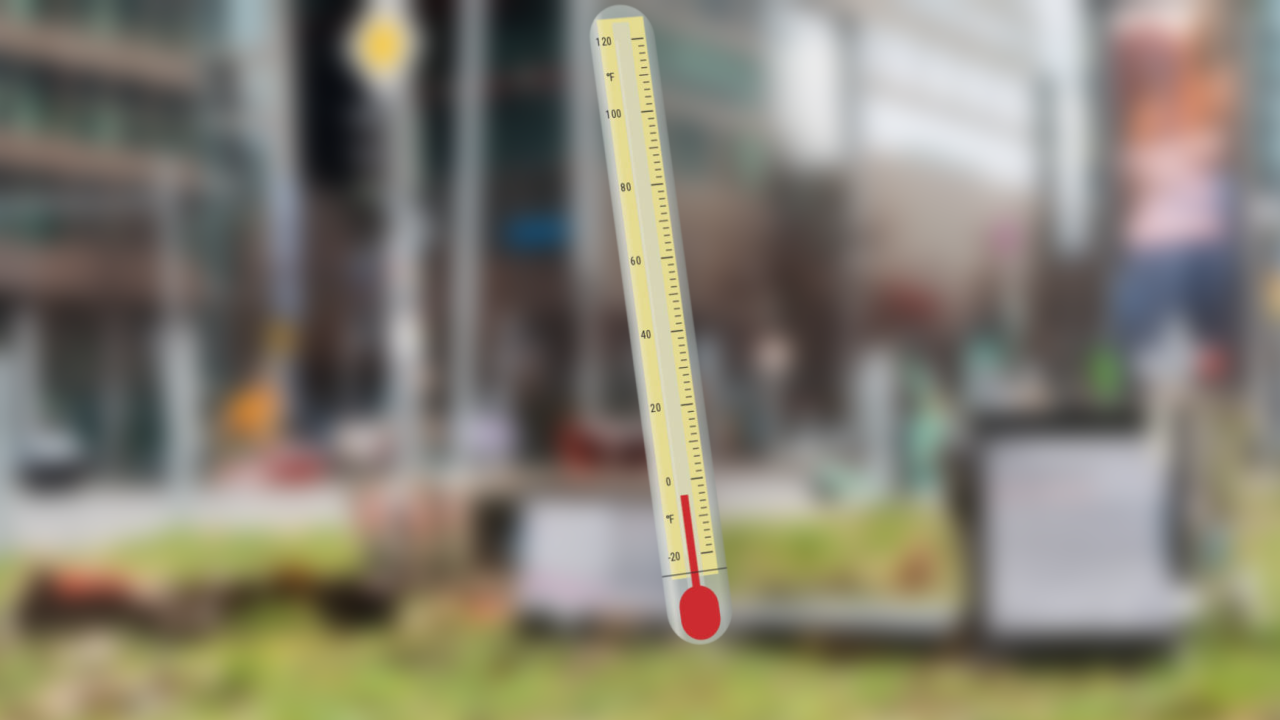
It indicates -4; °F
